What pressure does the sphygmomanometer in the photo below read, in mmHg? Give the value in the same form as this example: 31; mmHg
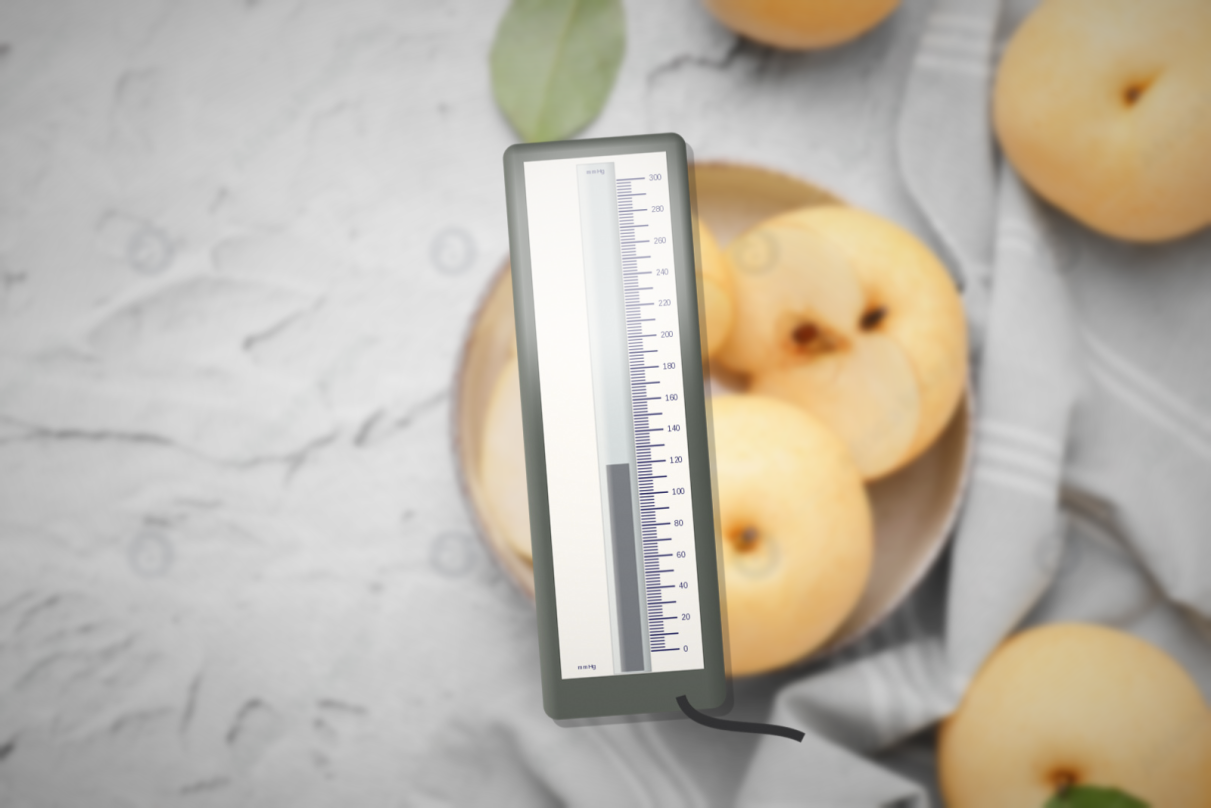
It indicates 120; mmHg
